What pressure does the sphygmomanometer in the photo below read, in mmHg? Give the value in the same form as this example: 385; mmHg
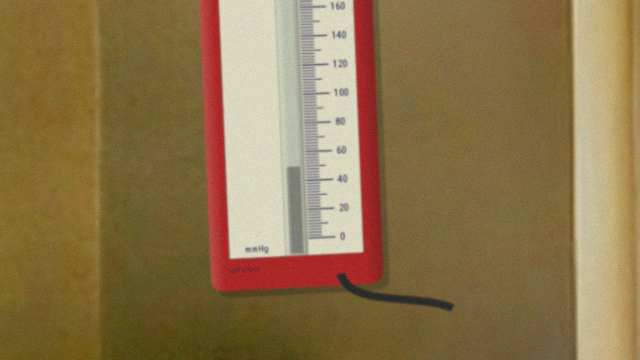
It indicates 50; mmHg
